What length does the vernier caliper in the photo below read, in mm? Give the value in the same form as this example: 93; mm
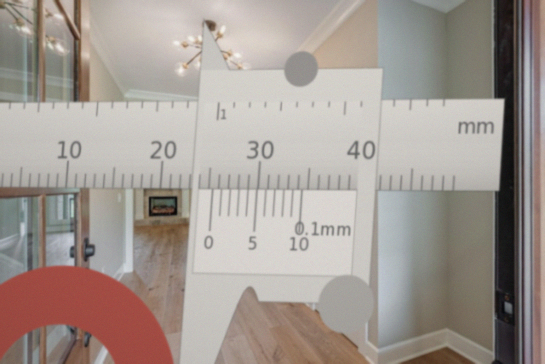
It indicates 25.4; mm
